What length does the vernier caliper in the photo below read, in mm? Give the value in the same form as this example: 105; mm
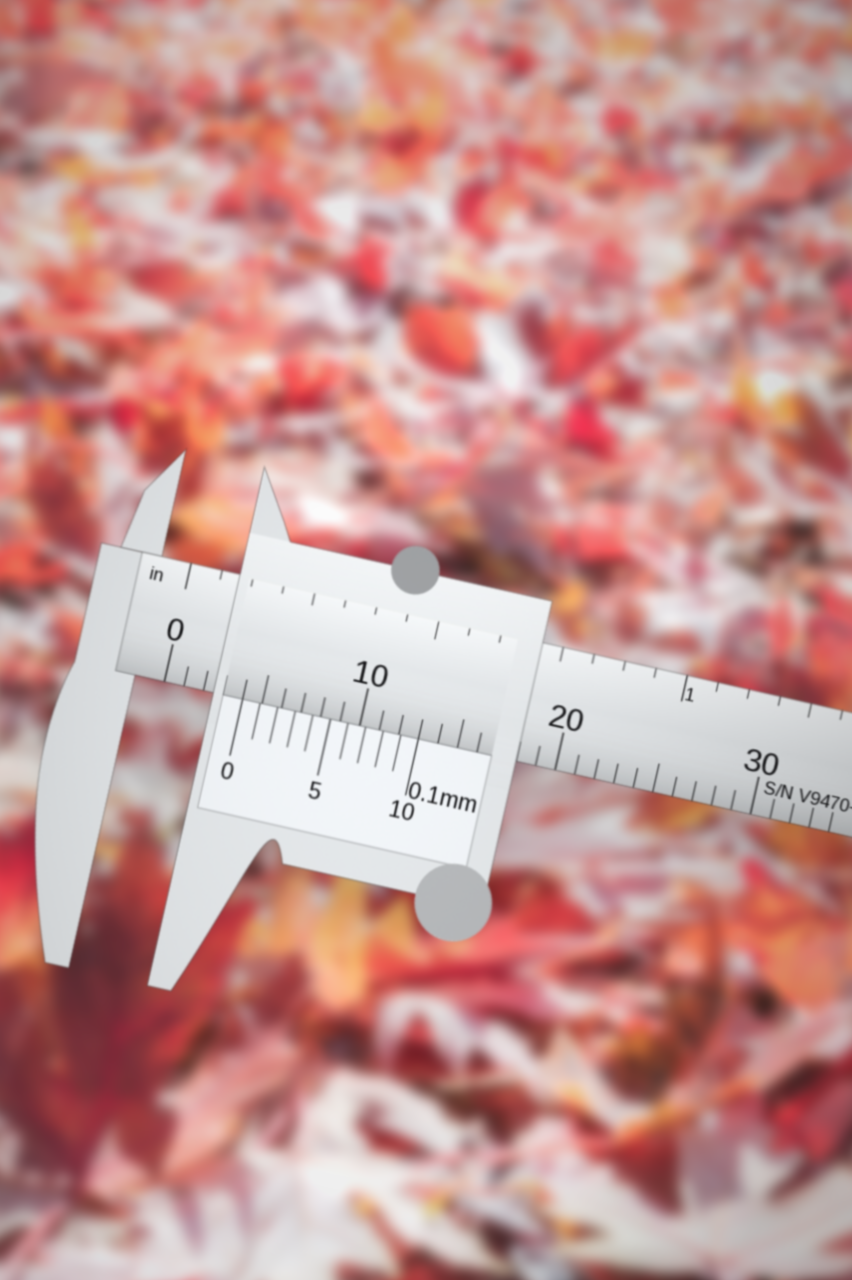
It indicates 4.0; mm
